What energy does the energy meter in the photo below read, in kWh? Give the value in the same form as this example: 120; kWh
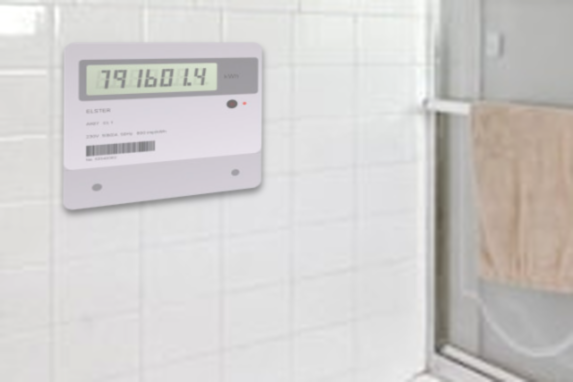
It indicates 791601.4; kWh
